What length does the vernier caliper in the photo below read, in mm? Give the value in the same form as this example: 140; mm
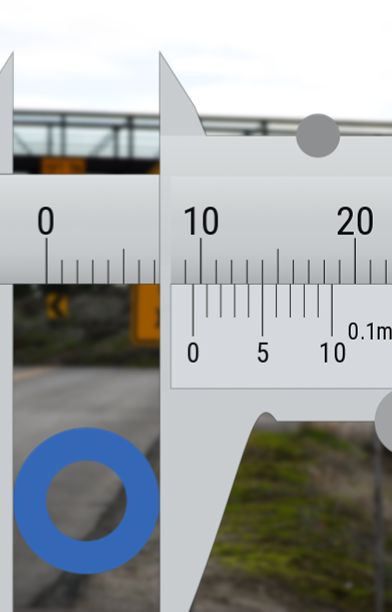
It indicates 9.5; mm
